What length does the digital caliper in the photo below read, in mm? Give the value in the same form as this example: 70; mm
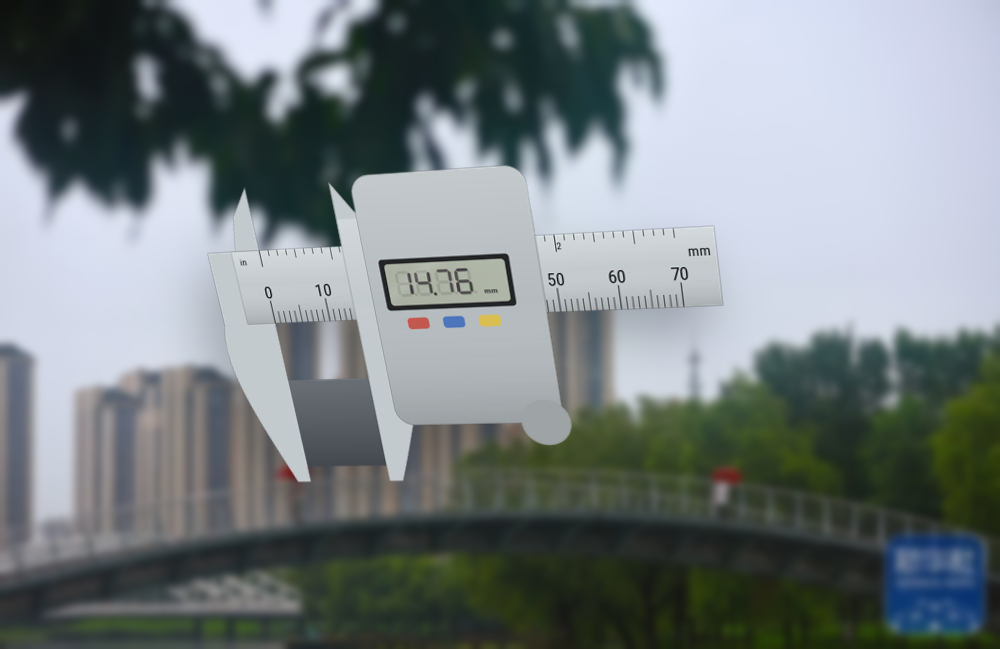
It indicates 14.76; mm
